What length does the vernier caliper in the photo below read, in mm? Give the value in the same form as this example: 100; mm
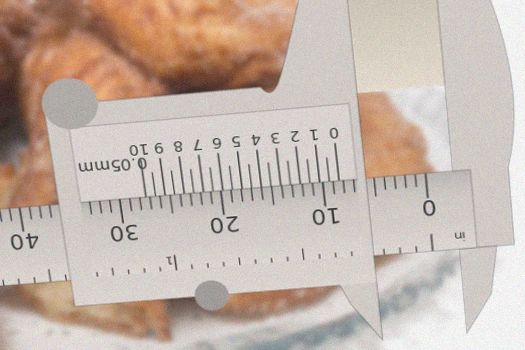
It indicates 8.4; mm
